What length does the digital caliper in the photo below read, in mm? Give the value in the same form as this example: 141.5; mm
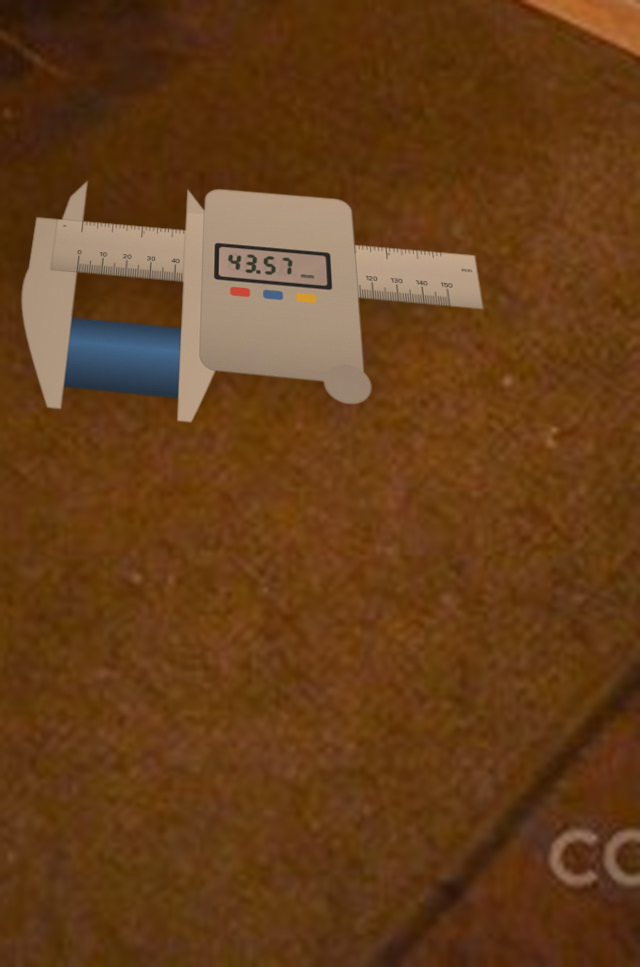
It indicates 43.57; mm
